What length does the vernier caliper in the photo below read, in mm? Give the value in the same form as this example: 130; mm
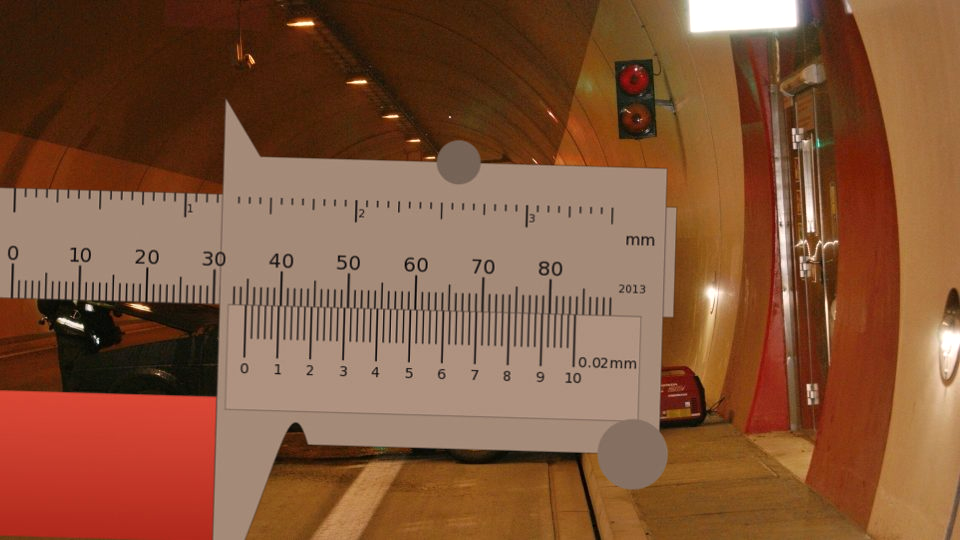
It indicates 34.8; mm
